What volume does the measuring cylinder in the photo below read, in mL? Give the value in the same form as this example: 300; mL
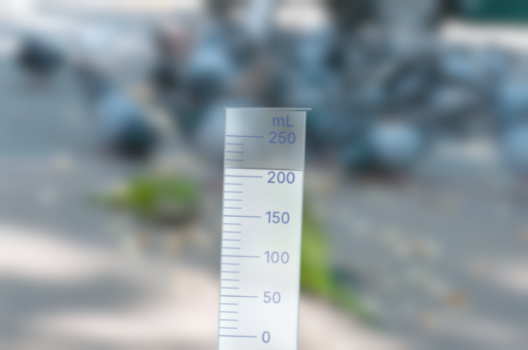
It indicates 210; mL
